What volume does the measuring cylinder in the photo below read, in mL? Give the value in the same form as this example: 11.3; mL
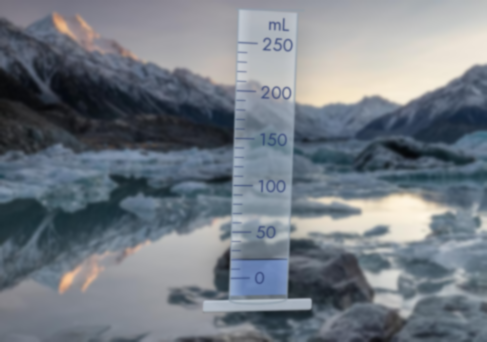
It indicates 20; mL
